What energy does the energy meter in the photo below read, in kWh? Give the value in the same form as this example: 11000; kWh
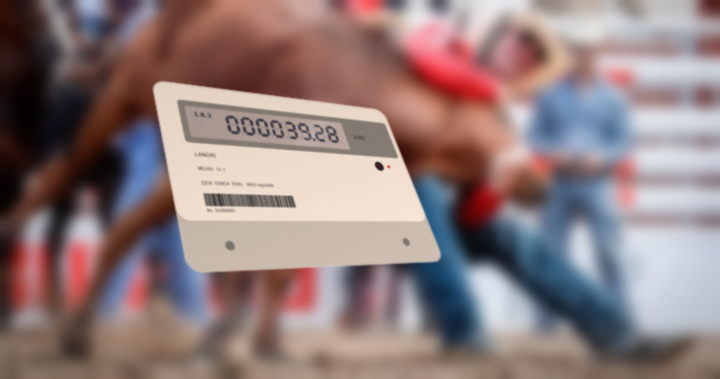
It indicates 39.28; kWh
